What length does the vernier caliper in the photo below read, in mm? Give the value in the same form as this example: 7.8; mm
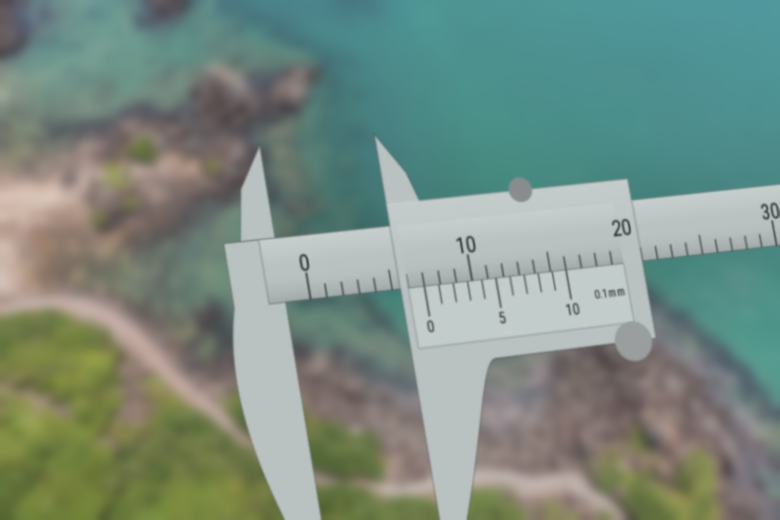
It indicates 7.0; mm
